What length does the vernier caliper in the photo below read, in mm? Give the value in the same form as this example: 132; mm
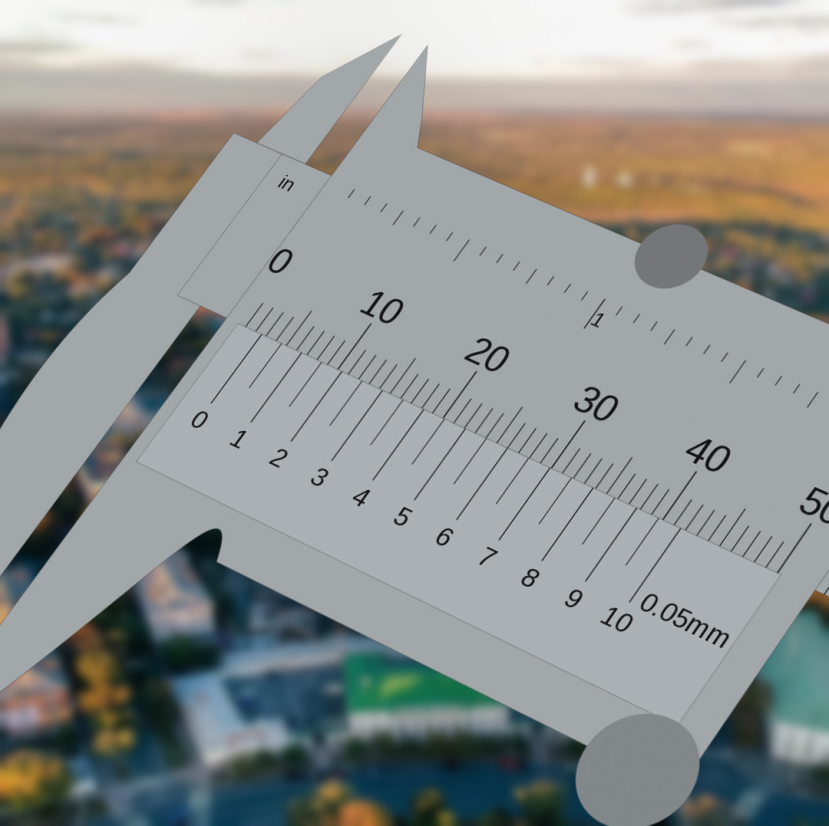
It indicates 2.6; mm
